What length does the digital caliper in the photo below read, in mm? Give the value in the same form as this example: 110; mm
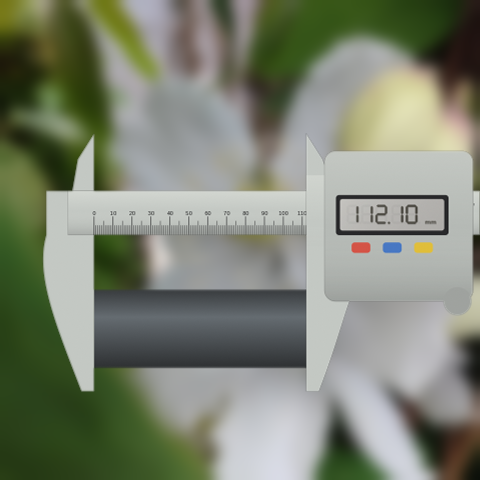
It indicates 112.10; mm
